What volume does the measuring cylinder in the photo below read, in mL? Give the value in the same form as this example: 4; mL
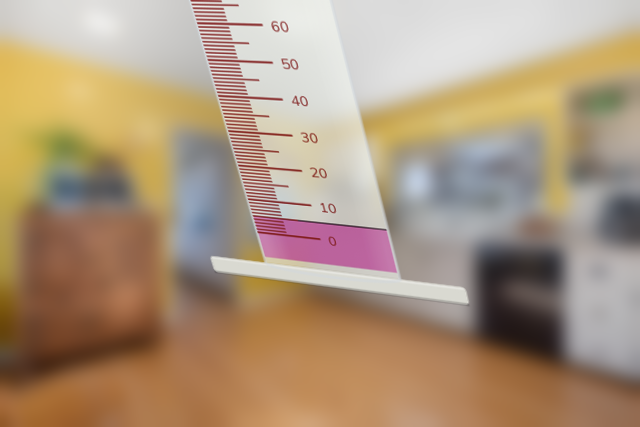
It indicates 5; mL
